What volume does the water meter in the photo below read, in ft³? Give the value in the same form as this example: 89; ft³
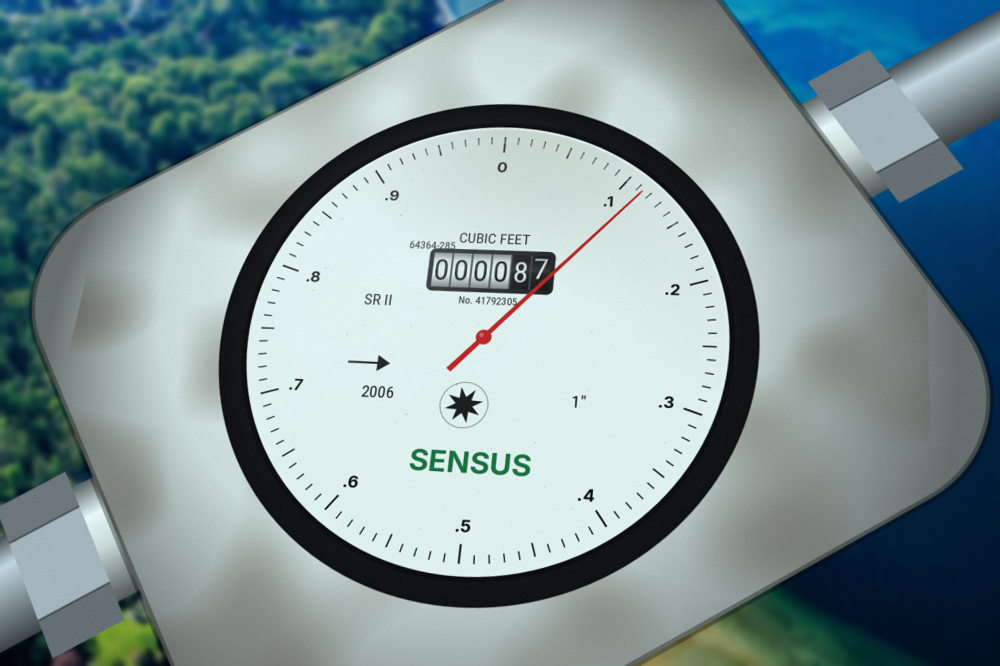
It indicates 87.11; ft³
